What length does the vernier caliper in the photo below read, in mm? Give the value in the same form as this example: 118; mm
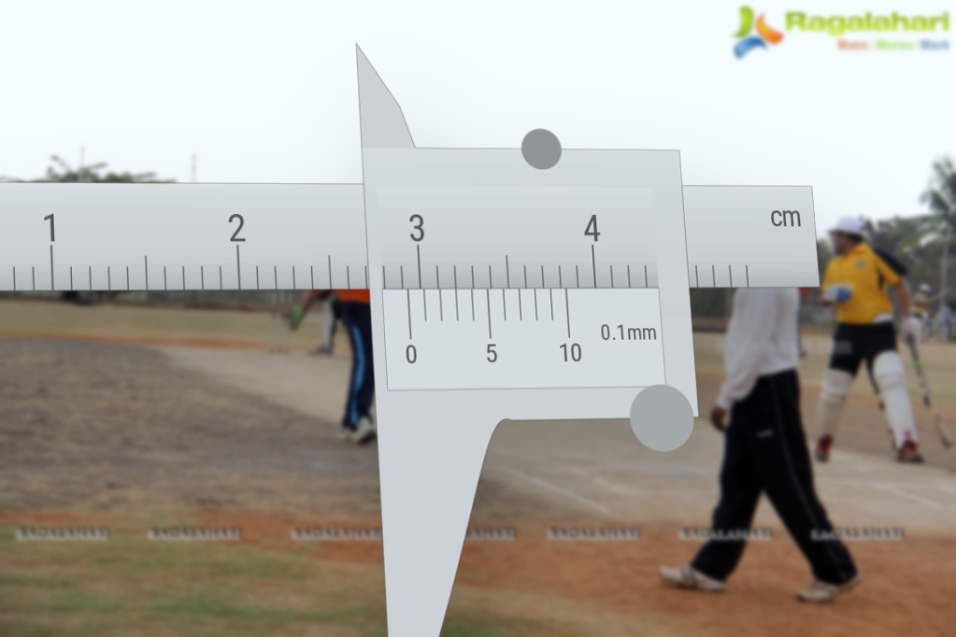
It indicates 29.3; mm
